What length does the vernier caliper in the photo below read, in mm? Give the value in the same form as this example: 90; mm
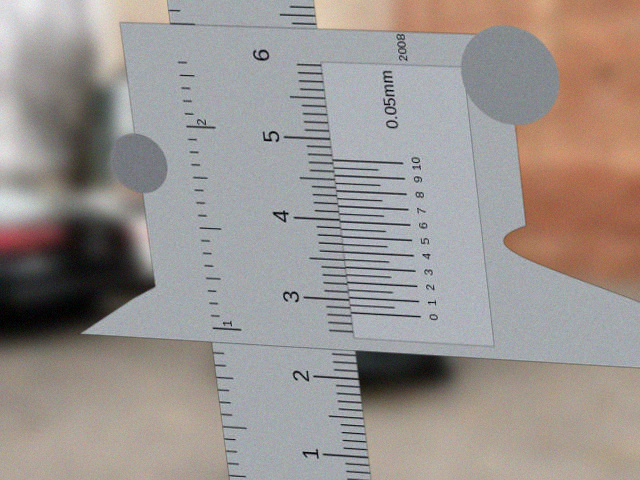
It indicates 28.4; mm
